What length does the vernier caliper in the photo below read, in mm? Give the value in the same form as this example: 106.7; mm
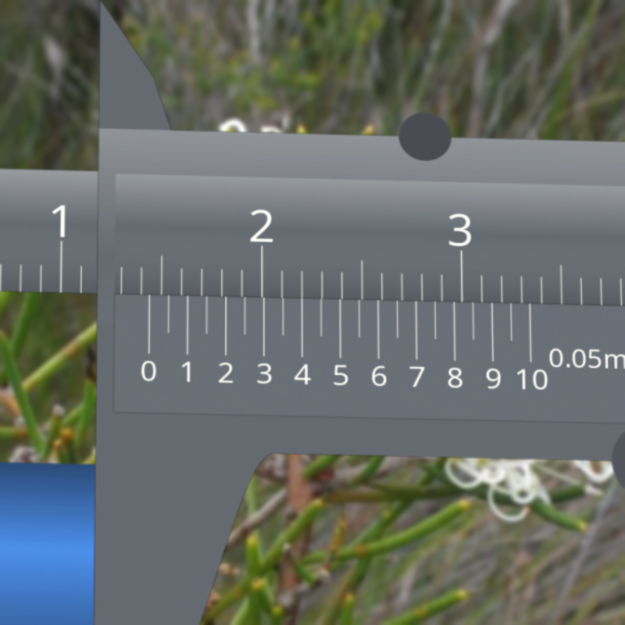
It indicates 14.4; mm
